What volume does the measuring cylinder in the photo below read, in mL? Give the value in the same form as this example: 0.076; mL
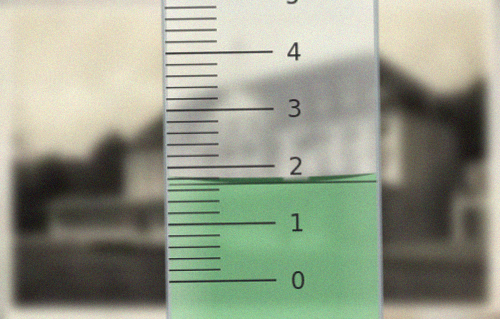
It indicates 1.7; mL
